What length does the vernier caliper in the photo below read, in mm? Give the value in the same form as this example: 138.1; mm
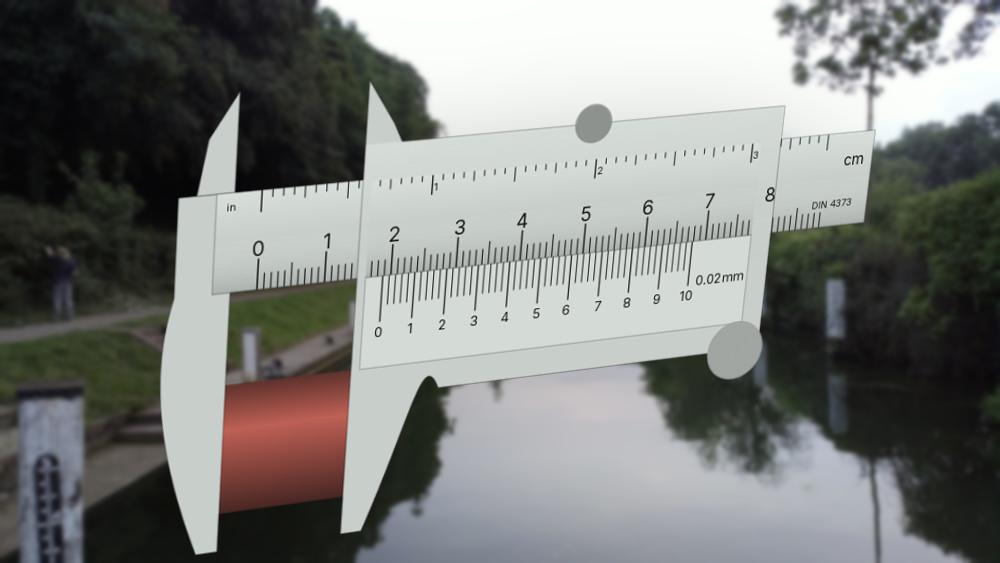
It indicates 18.8; mm
